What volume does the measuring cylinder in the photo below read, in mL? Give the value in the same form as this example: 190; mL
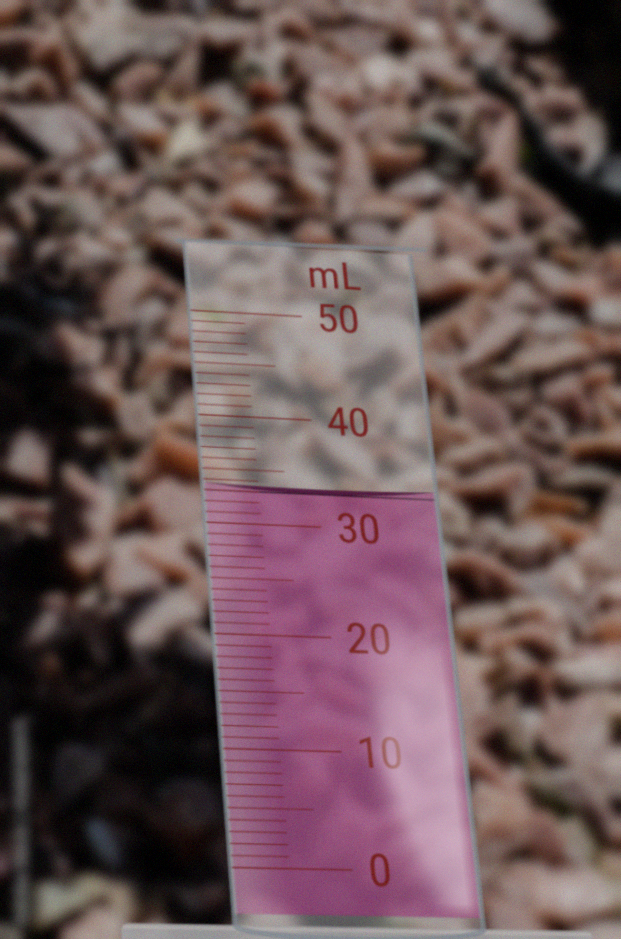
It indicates 33; mL
